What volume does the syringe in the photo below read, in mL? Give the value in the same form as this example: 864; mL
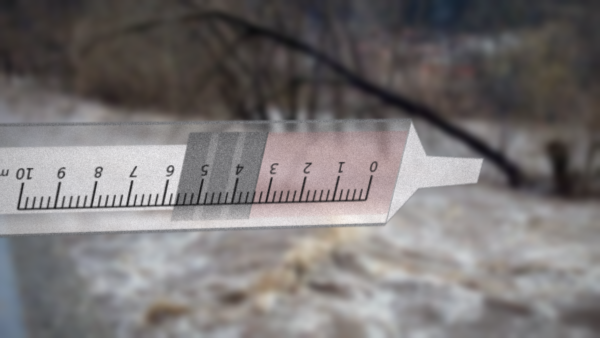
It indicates 3.4; mL
